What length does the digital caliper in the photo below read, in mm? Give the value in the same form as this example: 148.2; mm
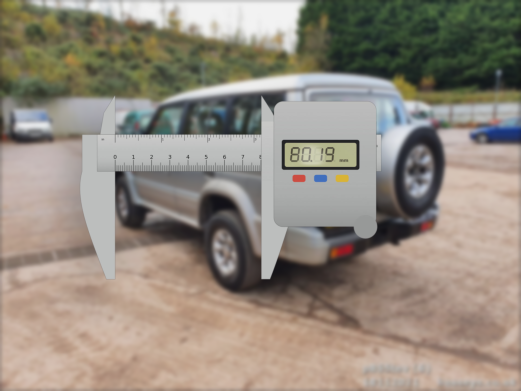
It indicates 80.19; mm
